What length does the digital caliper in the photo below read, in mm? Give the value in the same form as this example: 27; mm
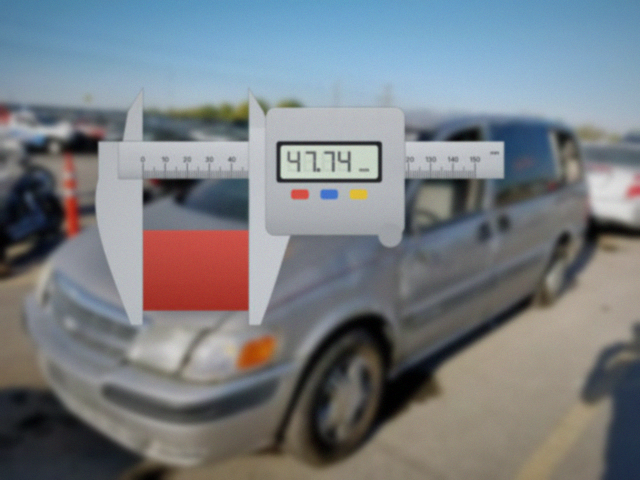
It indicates 47.74; mm
